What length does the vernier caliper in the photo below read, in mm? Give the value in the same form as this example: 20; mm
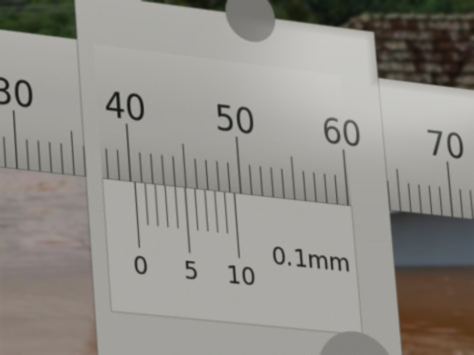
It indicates 40.4; mm
